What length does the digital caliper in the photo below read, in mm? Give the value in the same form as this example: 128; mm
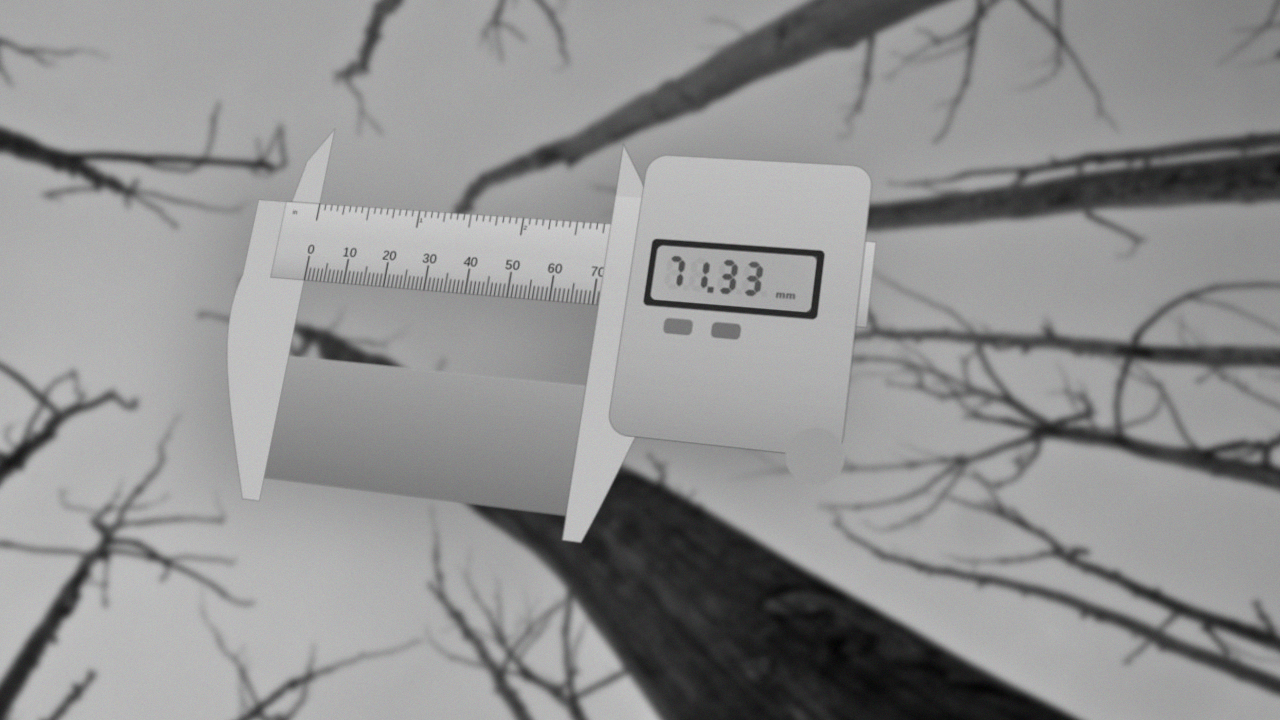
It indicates 71.33; mm
